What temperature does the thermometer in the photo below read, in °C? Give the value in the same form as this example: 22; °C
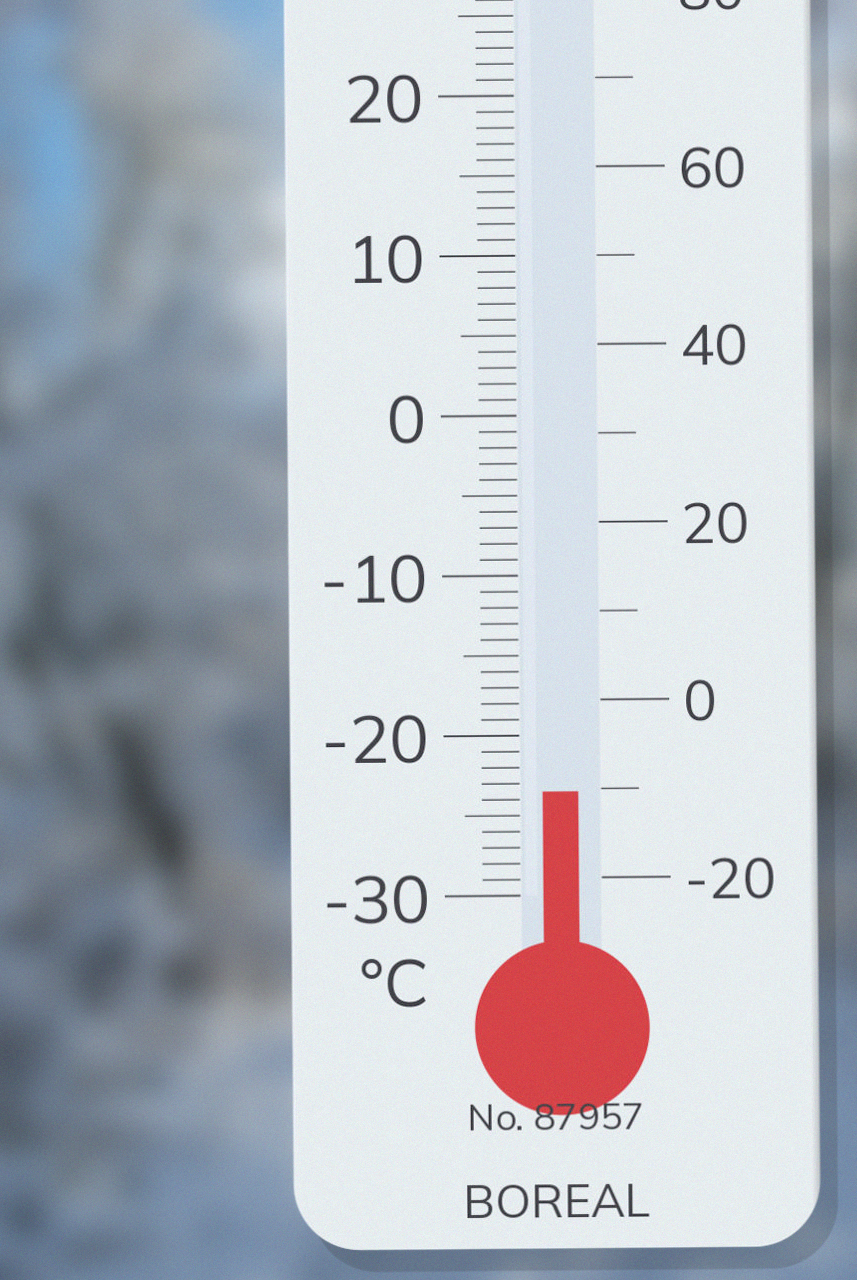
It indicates -23.5; °C
